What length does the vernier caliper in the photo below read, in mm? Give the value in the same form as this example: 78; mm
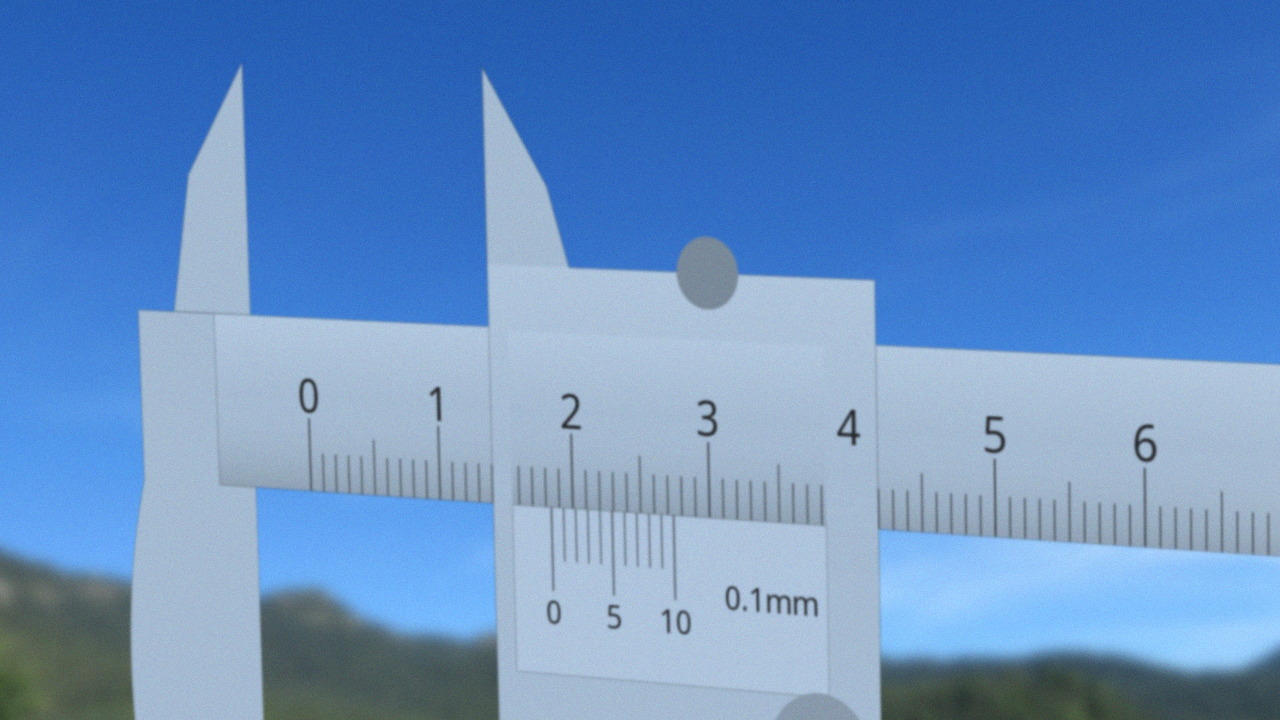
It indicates 18.4; mm
